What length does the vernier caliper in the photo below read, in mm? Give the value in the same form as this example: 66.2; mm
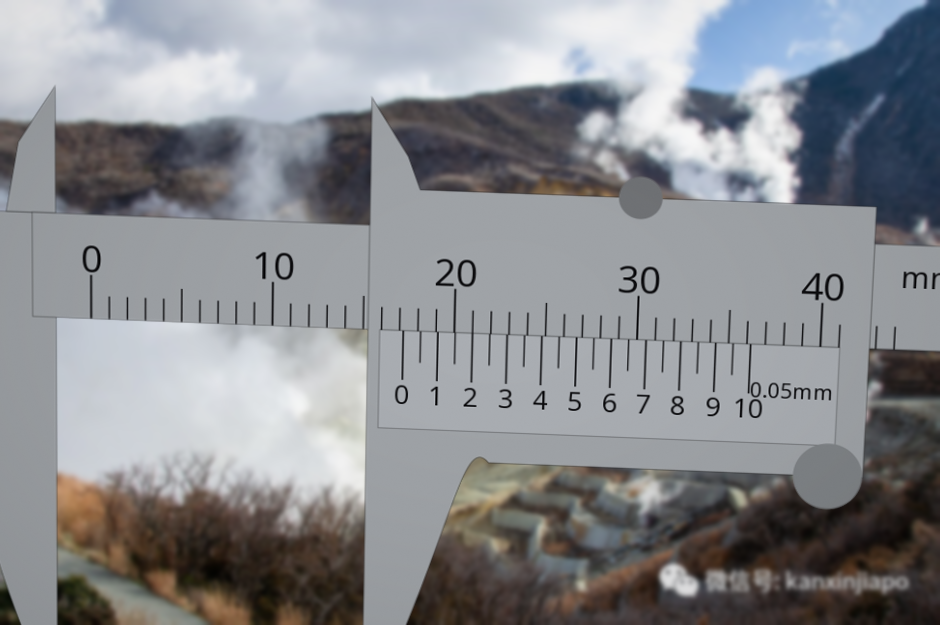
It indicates 17.2; mm
